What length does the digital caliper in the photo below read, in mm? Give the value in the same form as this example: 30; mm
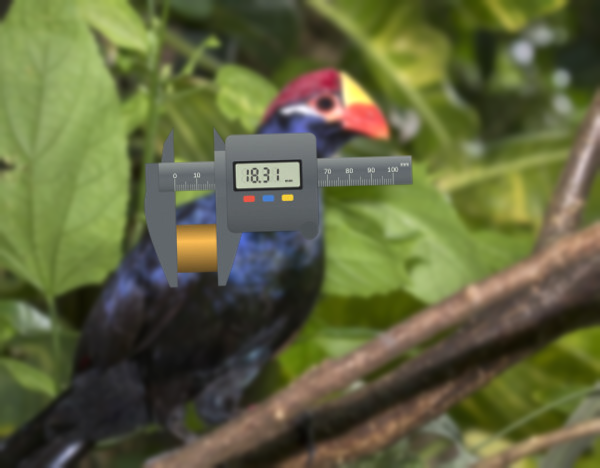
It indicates 18.31; mm
